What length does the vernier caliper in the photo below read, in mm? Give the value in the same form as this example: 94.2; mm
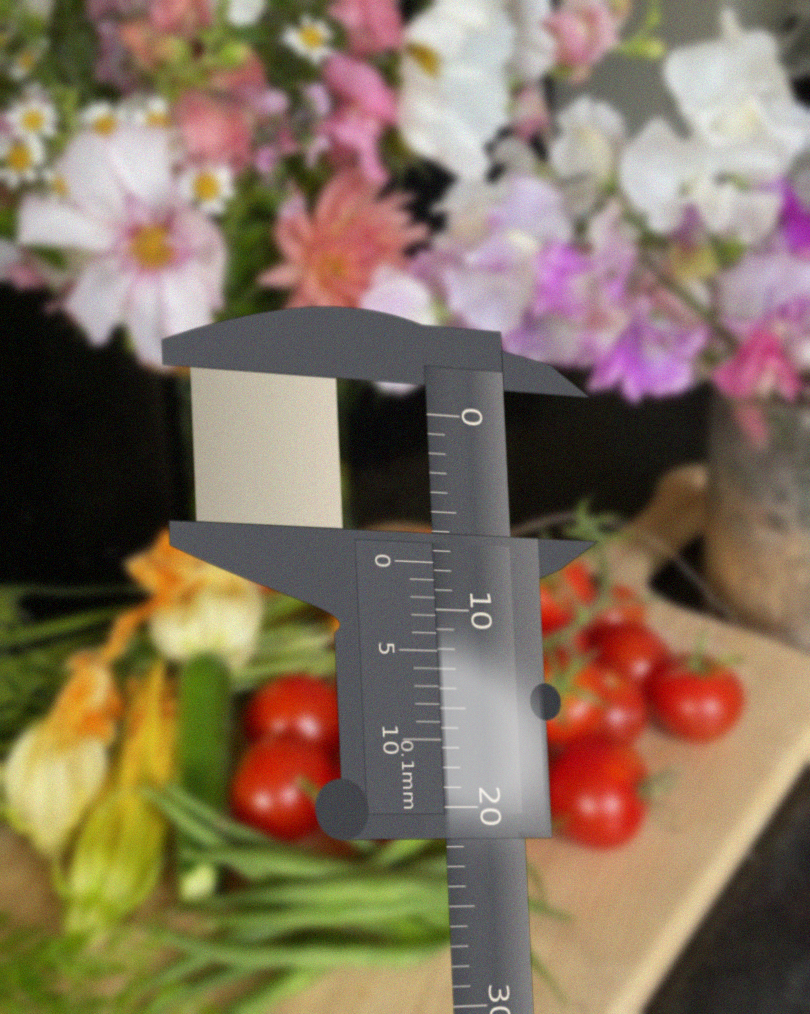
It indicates 7.6; mm
